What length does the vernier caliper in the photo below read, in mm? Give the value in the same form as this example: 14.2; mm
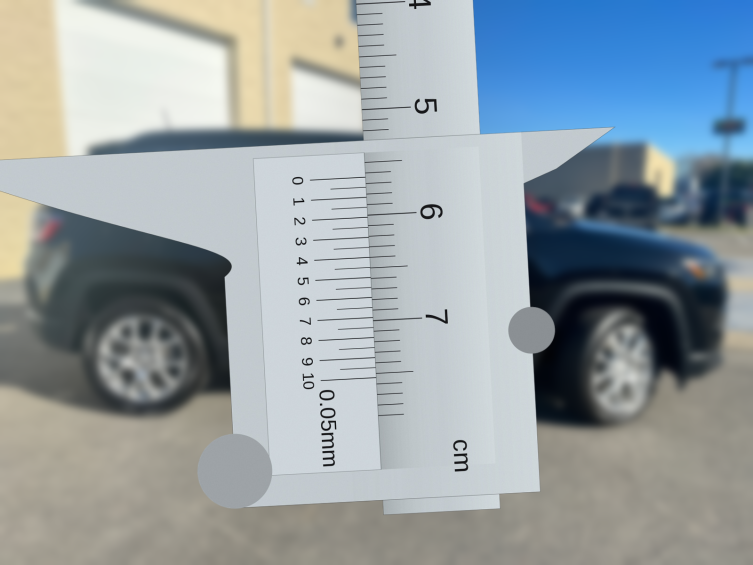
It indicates 56.4; mm
